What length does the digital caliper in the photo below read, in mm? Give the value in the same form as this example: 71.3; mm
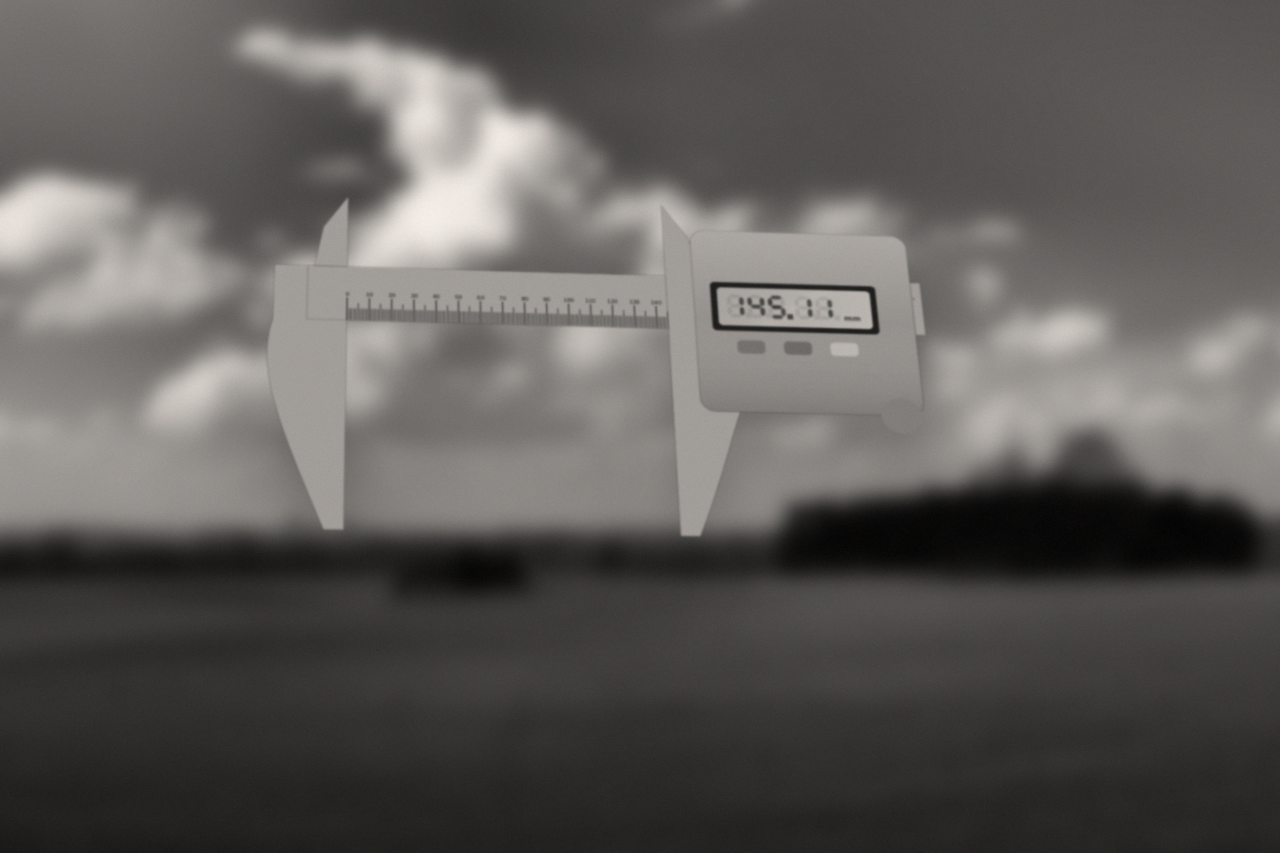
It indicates 145.11; mm
